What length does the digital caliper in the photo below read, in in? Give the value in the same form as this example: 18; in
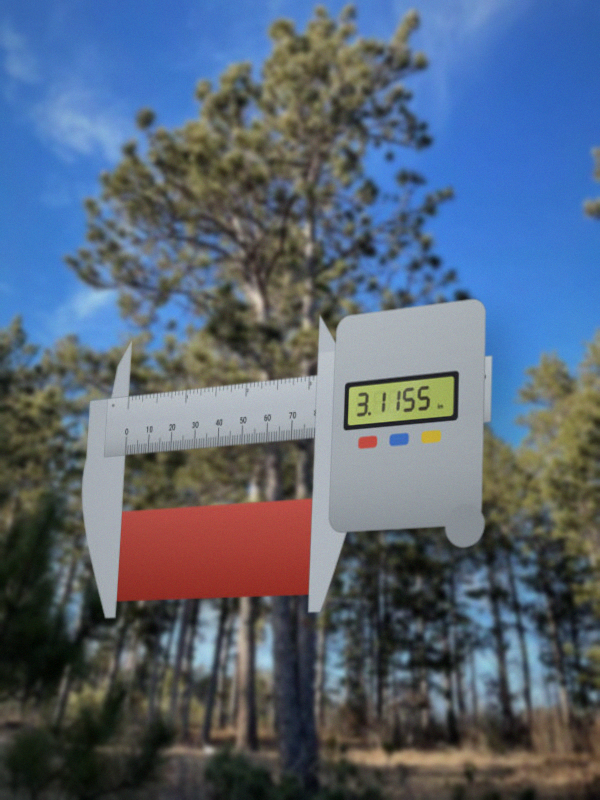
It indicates 3.1155; in
